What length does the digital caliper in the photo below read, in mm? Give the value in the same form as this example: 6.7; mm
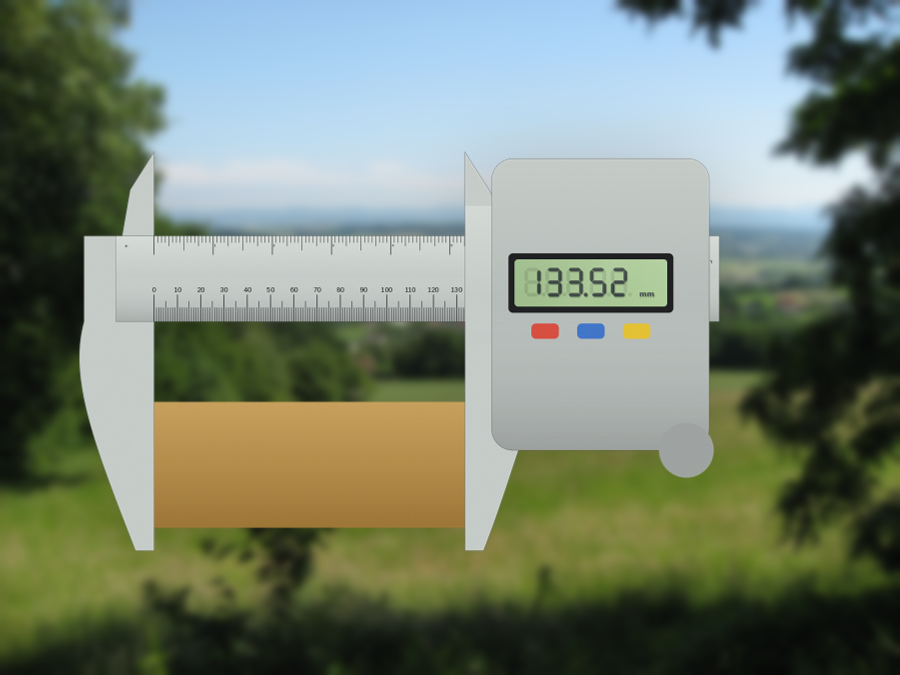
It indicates 133.52; mm
